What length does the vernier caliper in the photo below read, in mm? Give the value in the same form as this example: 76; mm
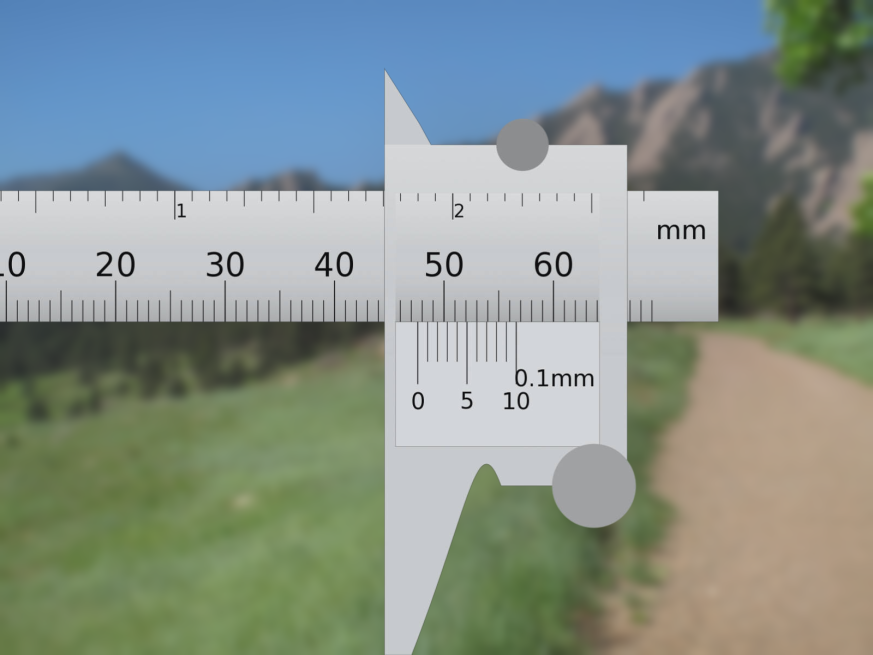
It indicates 47.6; mm
